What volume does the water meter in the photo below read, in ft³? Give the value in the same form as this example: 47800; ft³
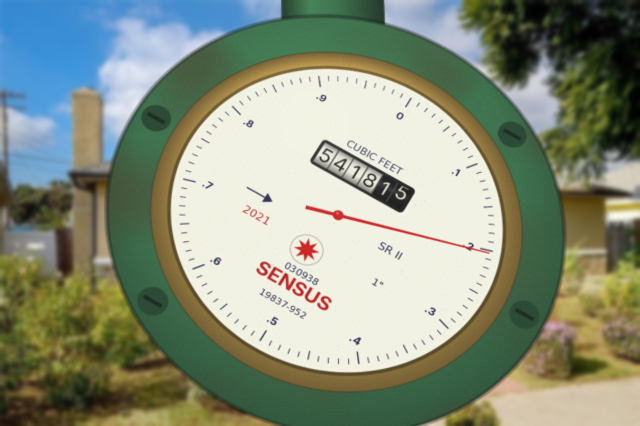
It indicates 541815.20; ft³
